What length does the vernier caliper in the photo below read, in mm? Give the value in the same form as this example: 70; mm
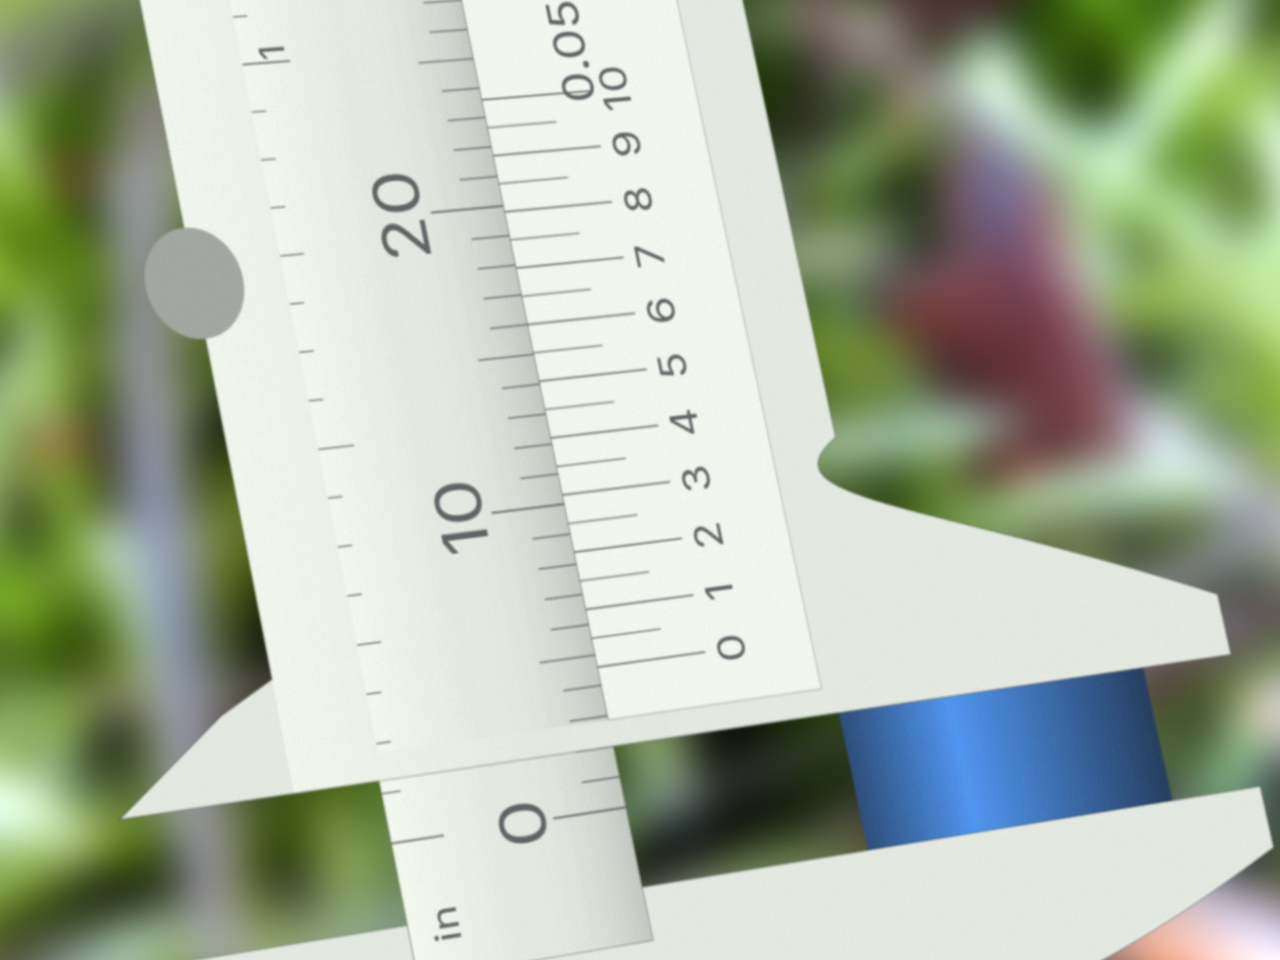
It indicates 4.6; mm
